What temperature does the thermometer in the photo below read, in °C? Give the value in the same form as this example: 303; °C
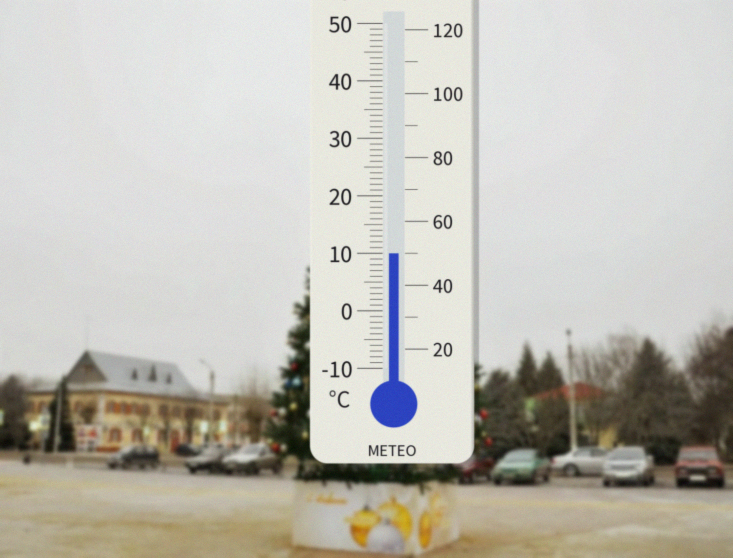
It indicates 10; °C
